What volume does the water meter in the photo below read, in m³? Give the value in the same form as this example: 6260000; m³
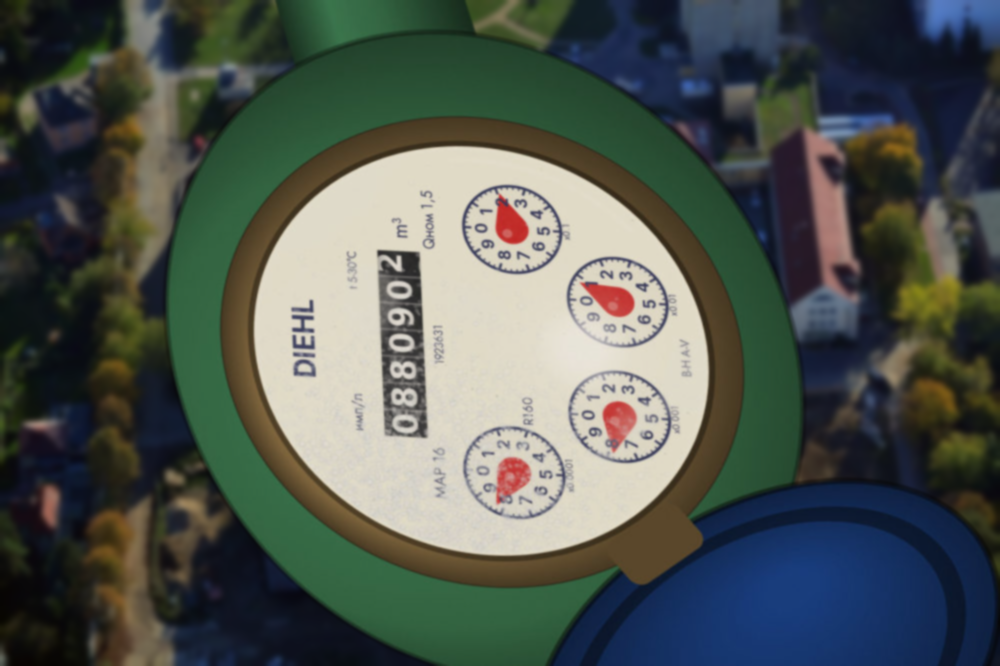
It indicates 880902.2078; m³
